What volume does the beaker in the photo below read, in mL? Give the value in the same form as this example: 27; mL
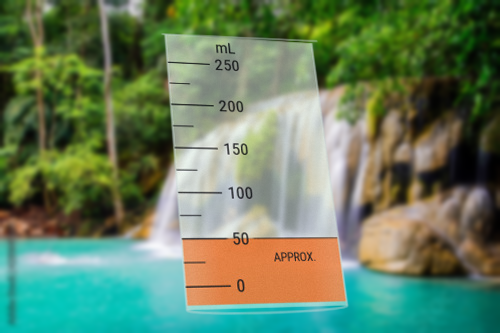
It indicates 50; mL
